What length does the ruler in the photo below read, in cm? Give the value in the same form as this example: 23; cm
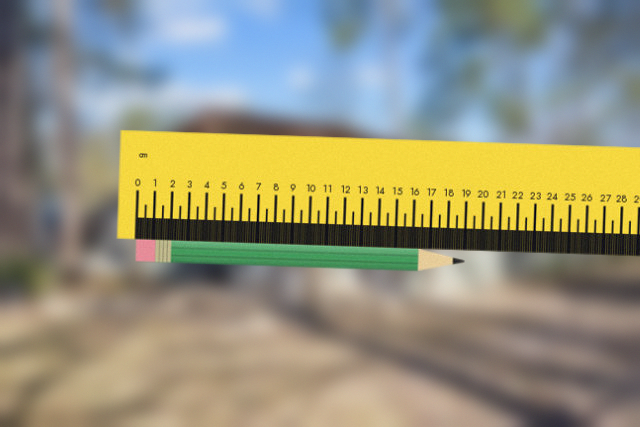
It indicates 19; cm
